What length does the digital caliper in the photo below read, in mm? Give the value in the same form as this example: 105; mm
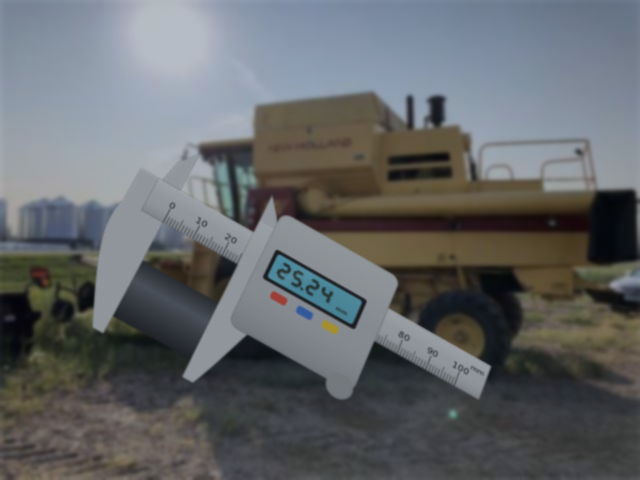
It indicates 25.24; mm
